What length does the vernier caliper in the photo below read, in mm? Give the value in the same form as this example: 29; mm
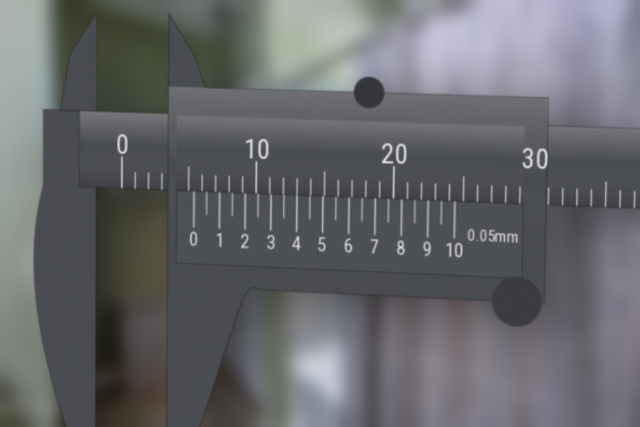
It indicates 5.4; mm
